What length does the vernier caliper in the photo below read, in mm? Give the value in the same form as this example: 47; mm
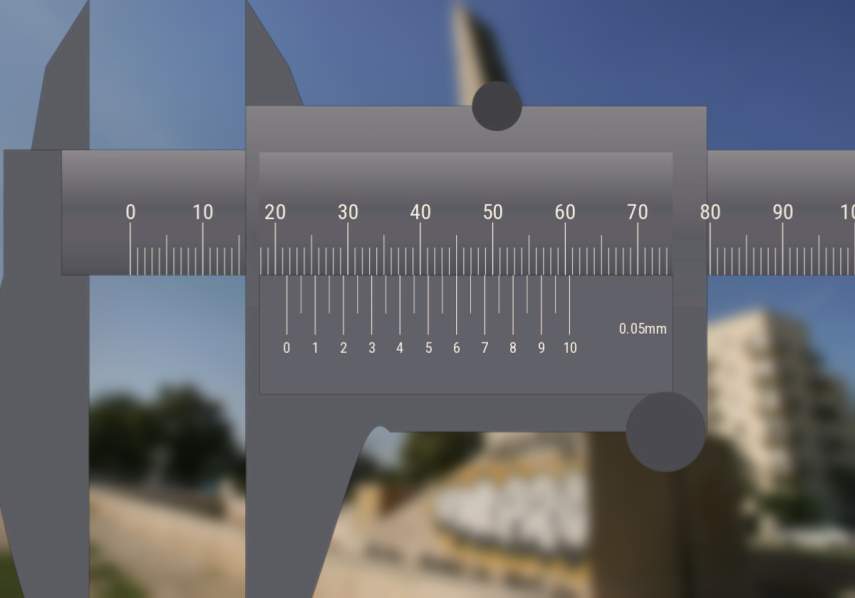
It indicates 21.6; mm
